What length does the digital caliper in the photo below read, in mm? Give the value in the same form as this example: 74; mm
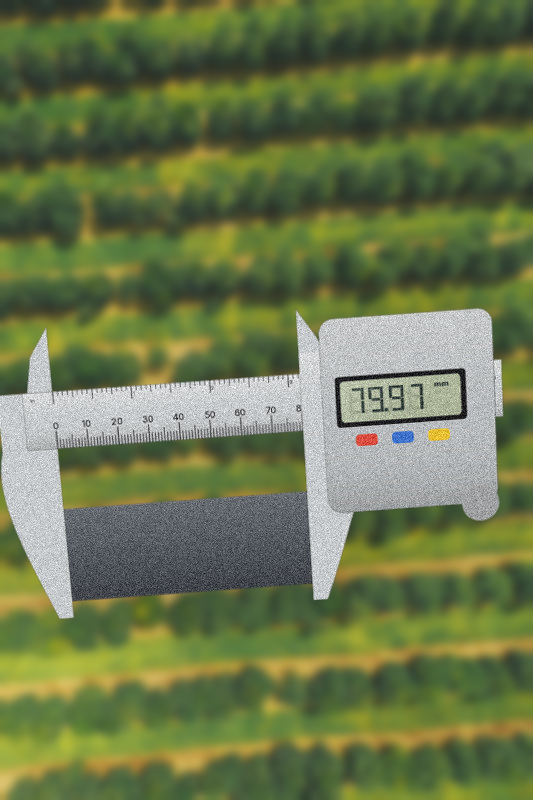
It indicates 79.97; mm
